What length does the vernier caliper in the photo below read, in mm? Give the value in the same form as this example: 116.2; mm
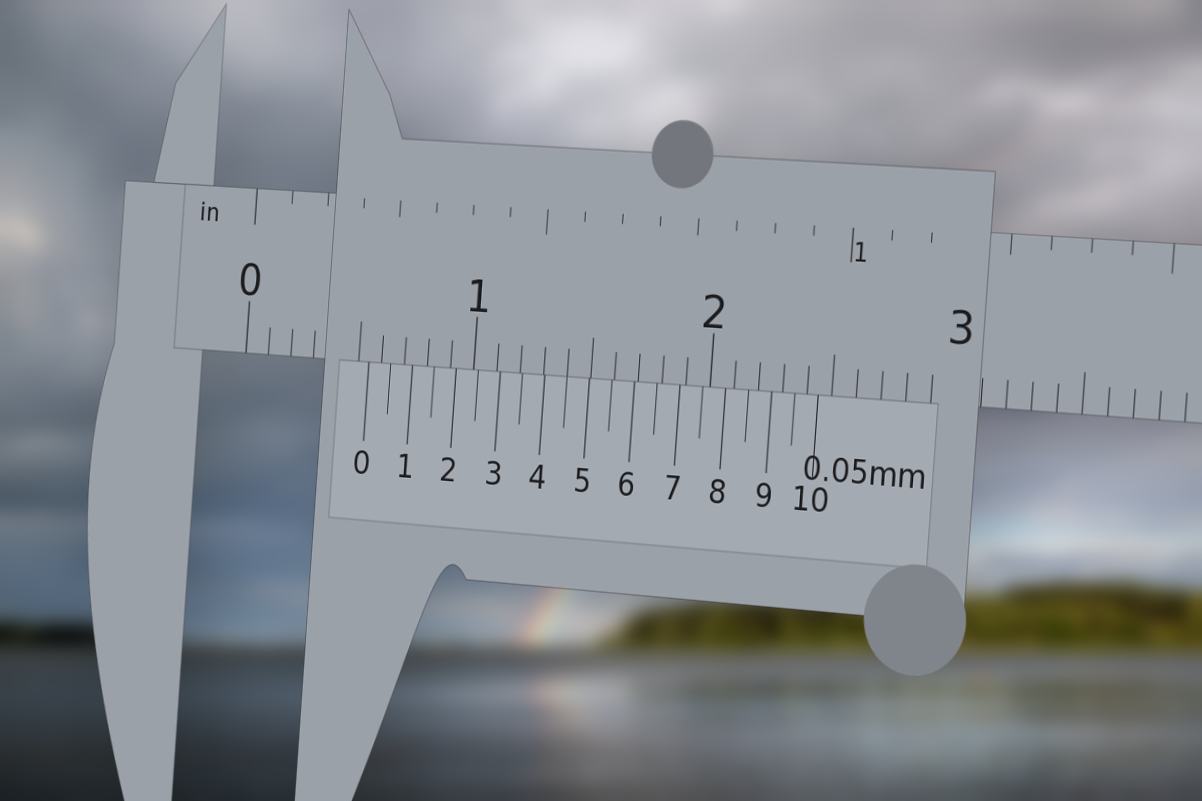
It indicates 5.45; mm
